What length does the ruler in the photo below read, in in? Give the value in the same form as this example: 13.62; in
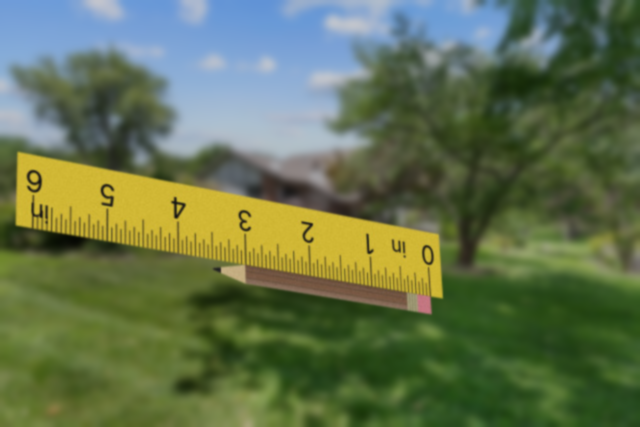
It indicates 3.5; in
